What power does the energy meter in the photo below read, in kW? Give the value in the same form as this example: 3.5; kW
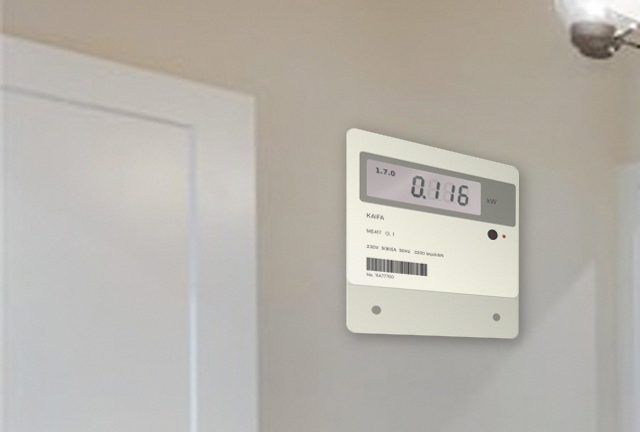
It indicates 0.116; kW
